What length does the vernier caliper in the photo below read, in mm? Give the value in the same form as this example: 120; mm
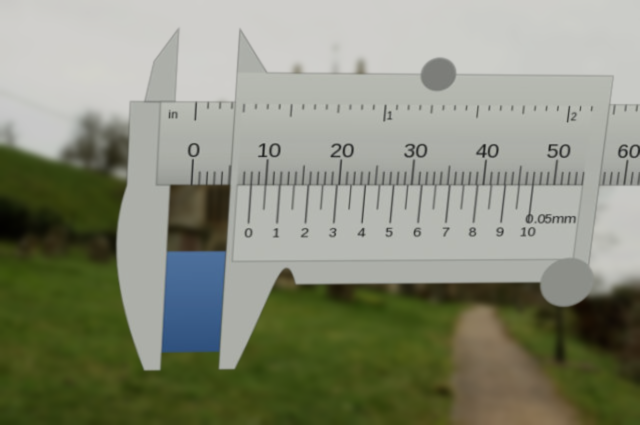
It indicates 8.0; mm
